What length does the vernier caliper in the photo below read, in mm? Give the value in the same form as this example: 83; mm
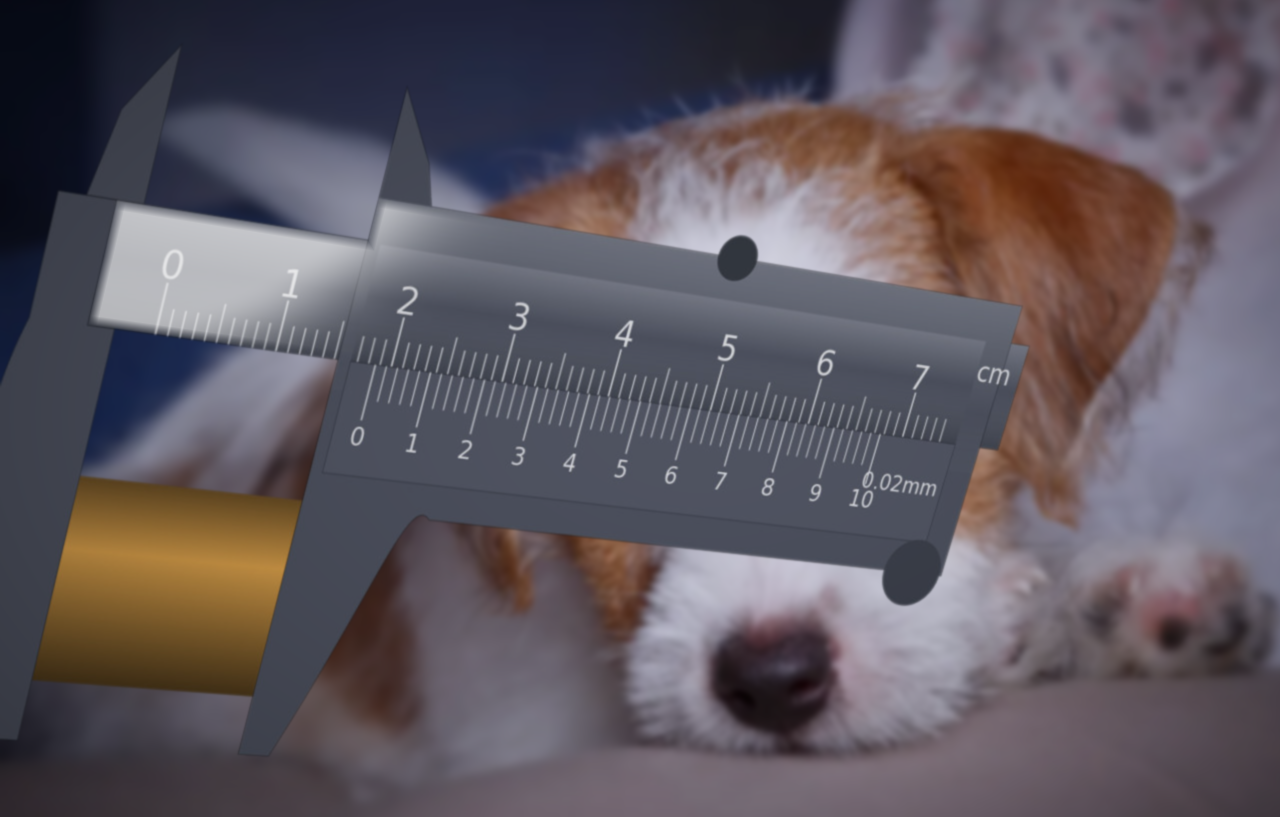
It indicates 18.6; mm
